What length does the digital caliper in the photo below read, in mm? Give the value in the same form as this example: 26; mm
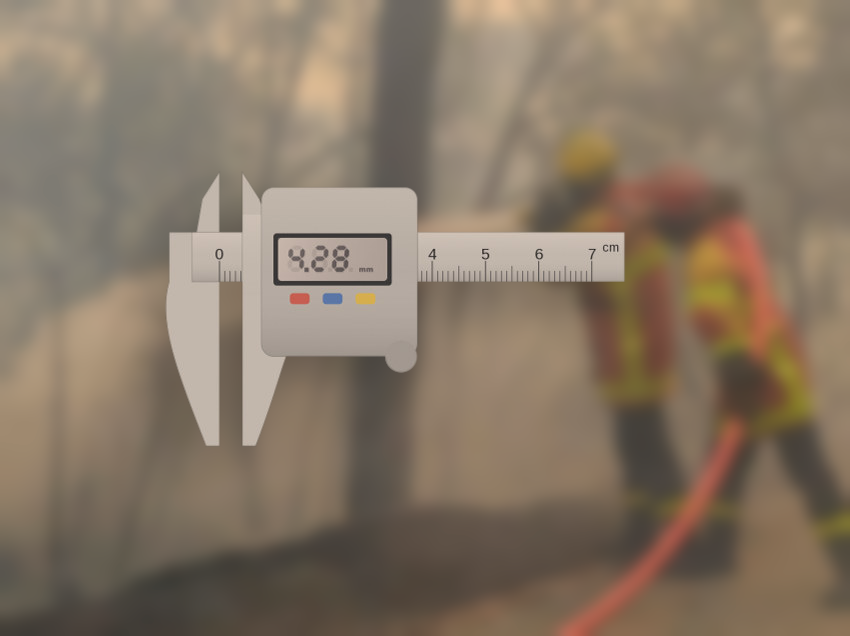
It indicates 4.28; mm
